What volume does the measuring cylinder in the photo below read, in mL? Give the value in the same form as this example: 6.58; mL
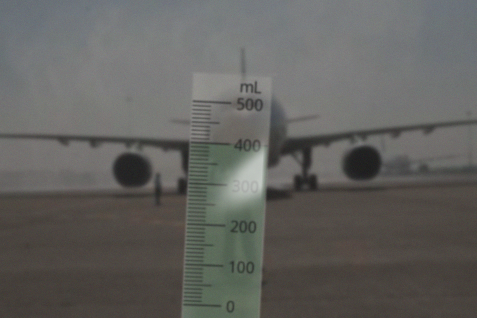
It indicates 400; mL
